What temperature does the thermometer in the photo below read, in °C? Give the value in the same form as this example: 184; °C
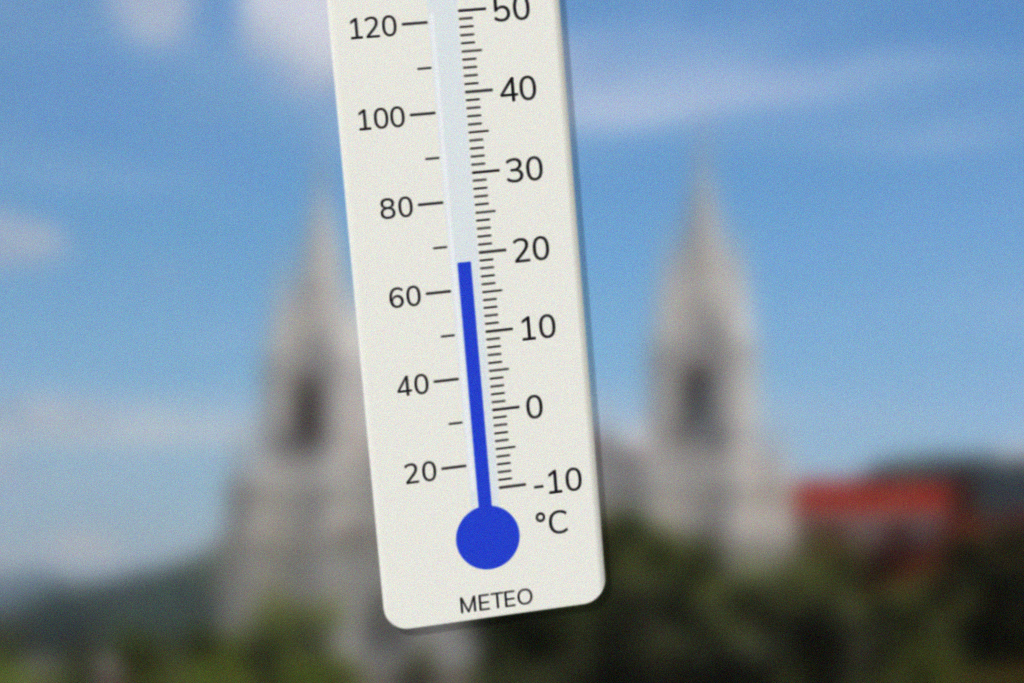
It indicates 19; °C
